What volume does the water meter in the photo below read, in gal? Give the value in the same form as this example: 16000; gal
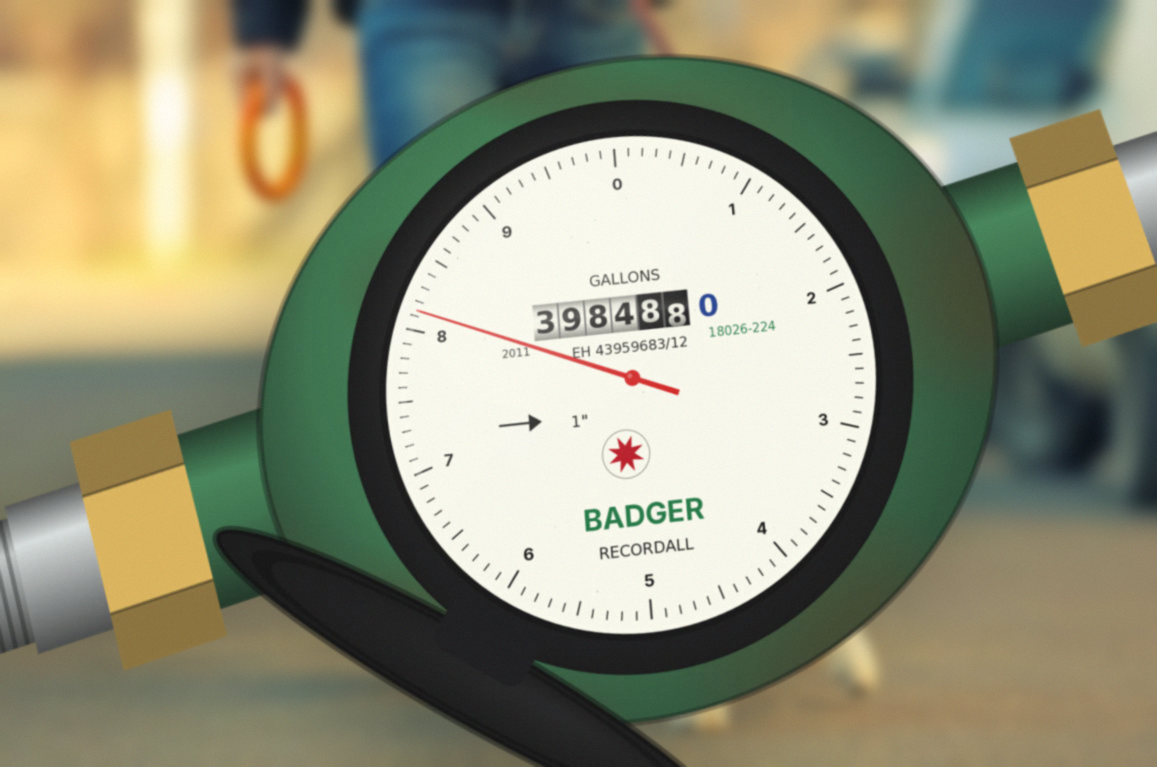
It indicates 3984878.1; gal
